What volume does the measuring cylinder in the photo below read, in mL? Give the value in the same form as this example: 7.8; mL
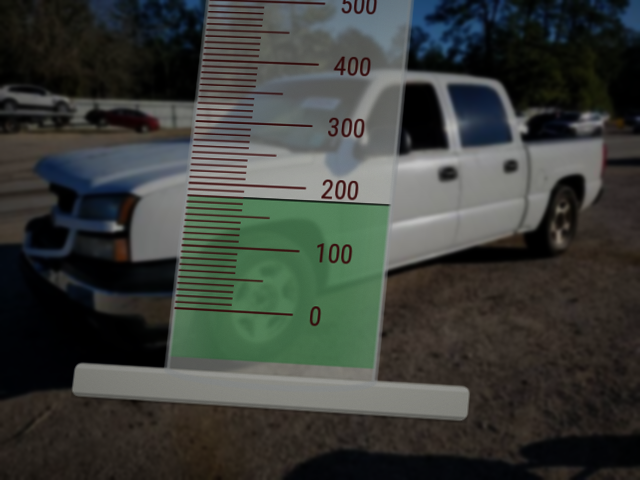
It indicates 180; mL
